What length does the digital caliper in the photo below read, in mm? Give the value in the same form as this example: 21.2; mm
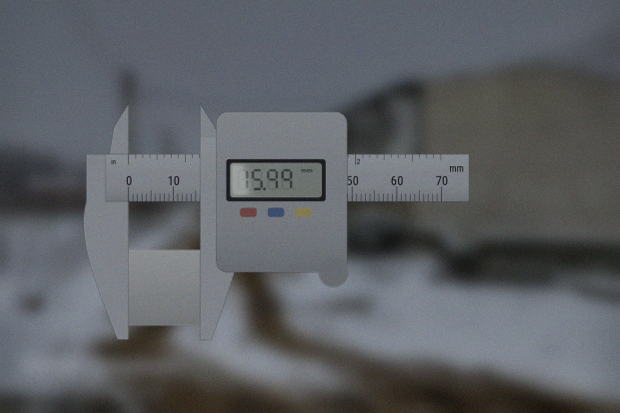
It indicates 15.99; mm
